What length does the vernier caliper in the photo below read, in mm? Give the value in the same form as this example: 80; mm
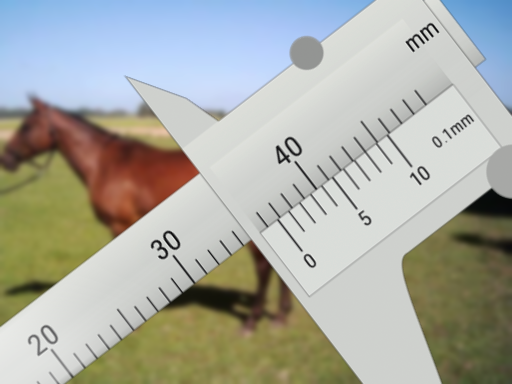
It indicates 36.8; mm
